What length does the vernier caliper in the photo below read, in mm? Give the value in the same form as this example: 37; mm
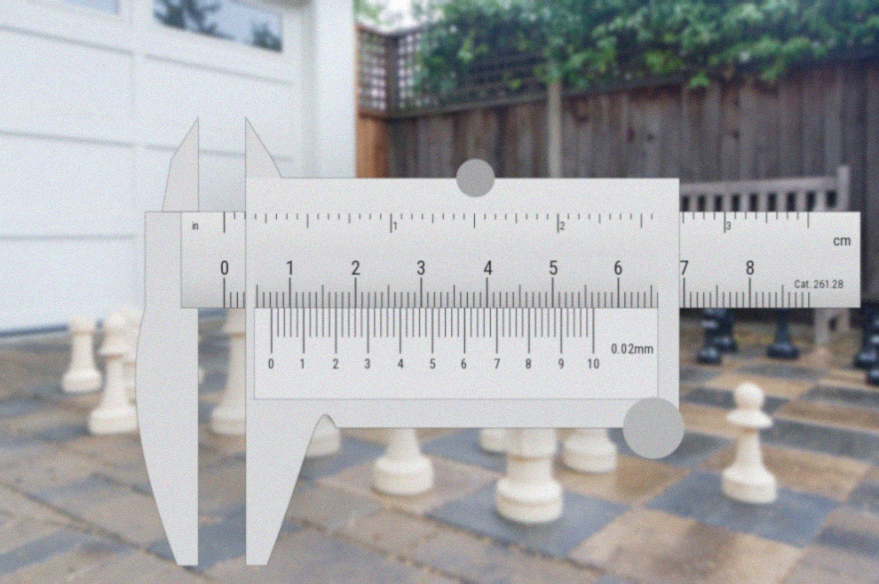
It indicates 7.2; mm
